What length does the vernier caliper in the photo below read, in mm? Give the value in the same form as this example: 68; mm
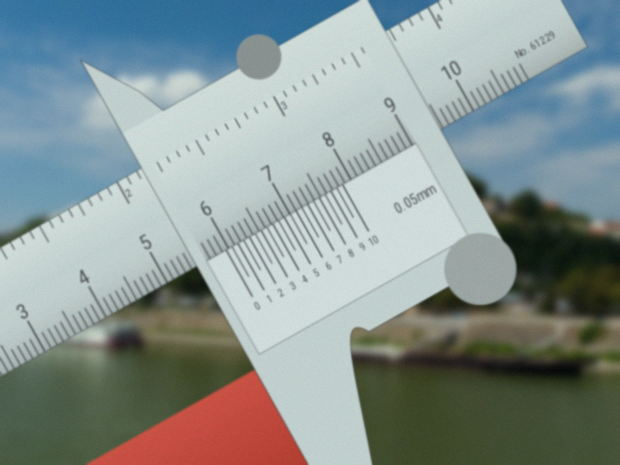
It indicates 59.6; mm
